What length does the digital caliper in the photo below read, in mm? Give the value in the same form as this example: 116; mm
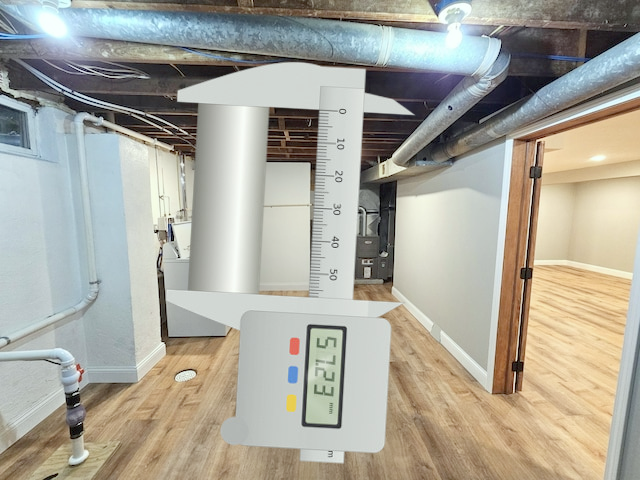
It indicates 57.23; mm
